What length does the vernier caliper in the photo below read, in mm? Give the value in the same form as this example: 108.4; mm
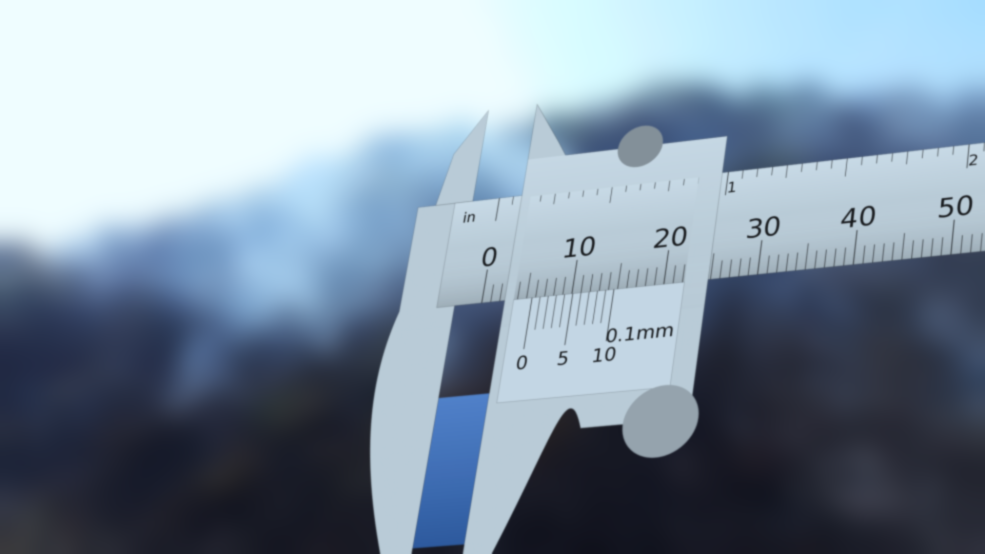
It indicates 5.6; mm
